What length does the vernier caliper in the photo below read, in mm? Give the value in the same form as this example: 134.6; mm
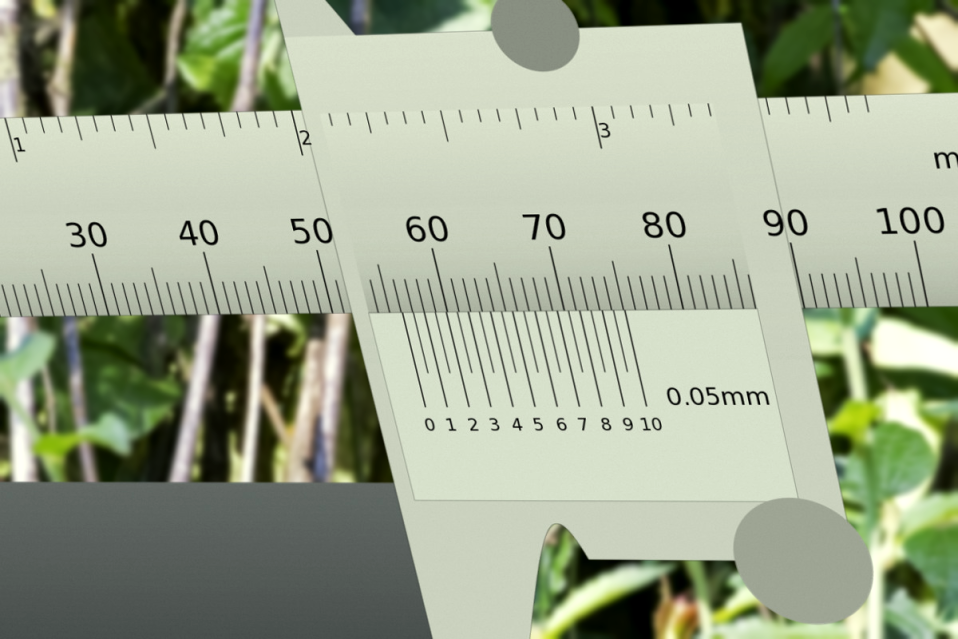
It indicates 56.1; mm
